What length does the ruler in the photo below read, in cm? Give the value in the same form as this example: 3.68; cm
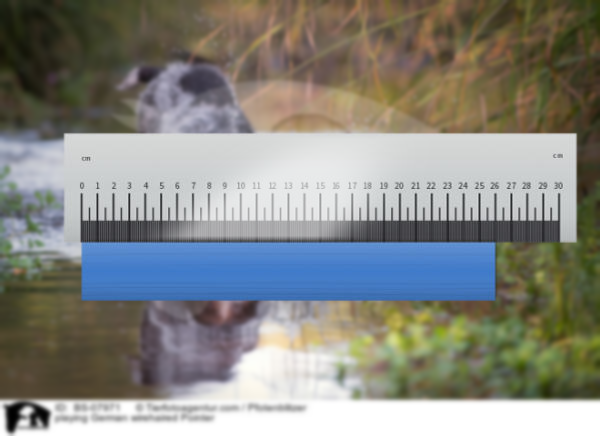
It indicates 26; cm
